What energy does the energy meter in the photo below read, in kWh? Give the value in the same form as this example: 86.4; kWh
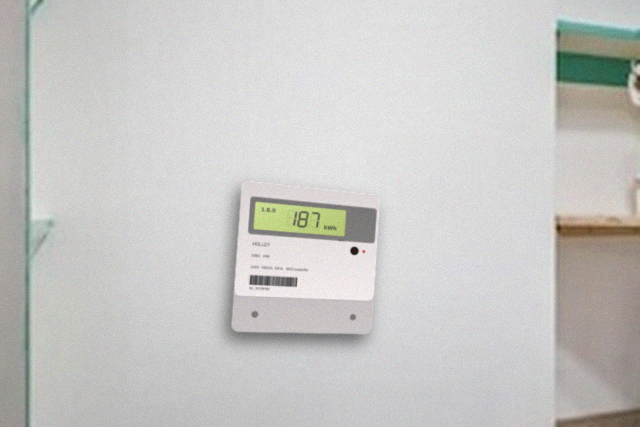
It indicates 187; kWh
